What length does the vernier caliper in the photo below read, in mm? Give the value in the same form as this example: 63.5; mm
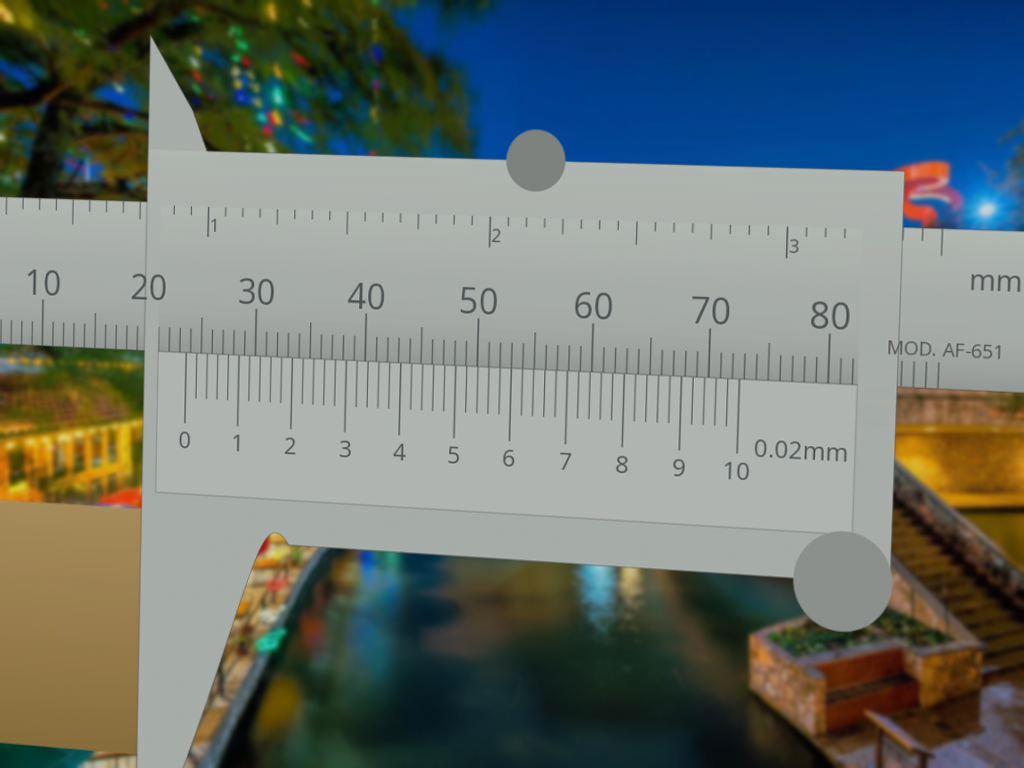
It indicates 23.6; mm
